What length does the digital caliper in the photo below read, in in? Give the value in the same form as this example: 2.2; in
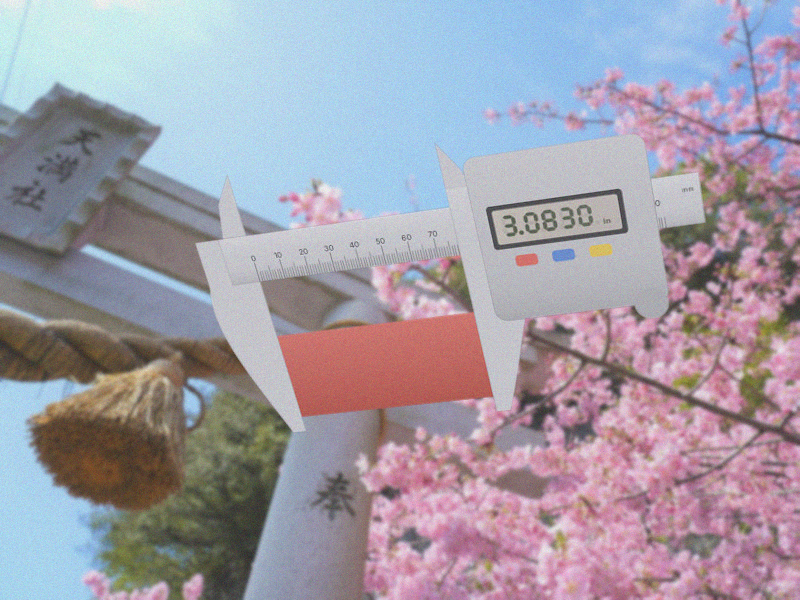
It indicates 3.0830; in
